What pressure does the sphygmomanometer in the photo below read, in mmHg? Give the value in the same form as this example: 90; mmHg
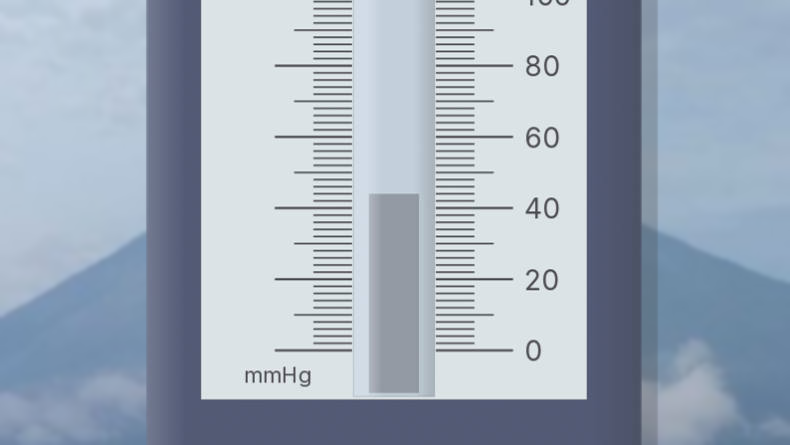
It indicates 44; mmHg
